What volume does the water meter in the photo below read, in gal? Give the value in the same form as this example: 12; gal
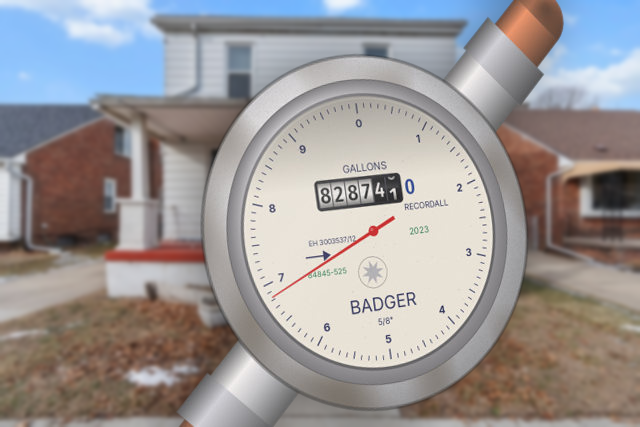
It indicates 8287406.8; gal
